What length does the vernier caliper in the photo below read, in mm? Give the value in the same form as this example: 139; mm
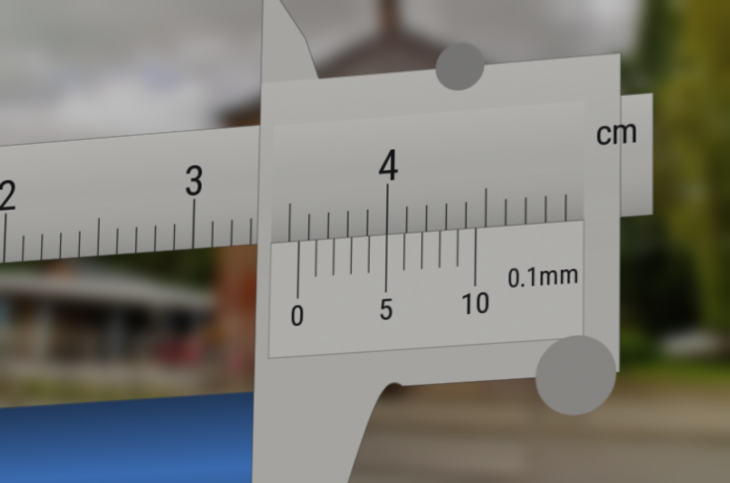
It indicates 35.5; mm
